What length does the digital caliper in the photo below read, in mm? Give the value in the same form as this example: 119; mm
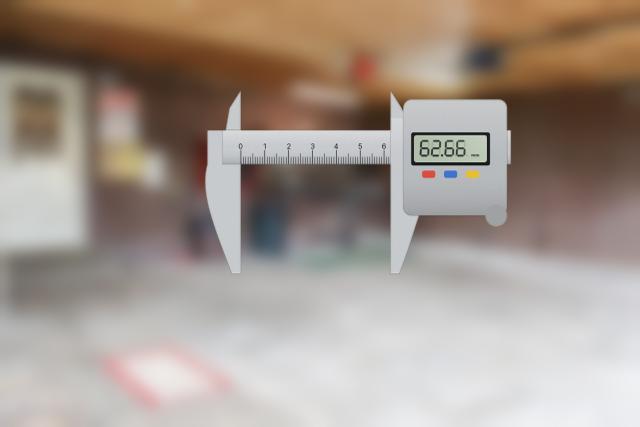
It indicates 62.66; mm
